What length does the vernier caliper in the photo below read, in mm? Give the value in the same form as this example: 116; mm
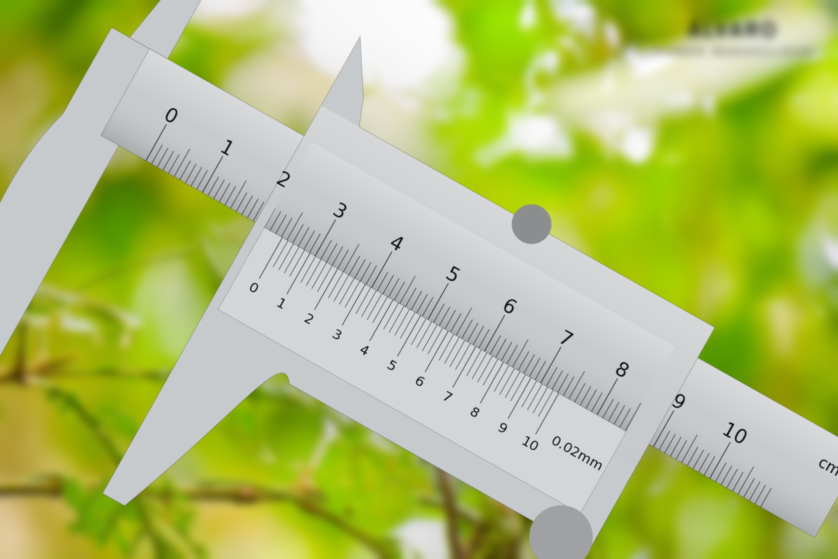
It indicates 24.2; mm
